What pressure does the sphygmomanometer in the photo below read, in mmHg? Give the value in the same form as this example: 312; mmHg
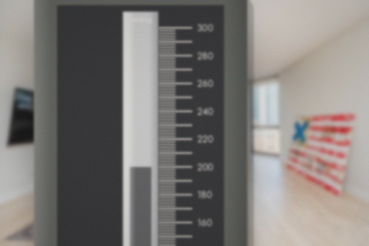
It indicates 200; mmHg
